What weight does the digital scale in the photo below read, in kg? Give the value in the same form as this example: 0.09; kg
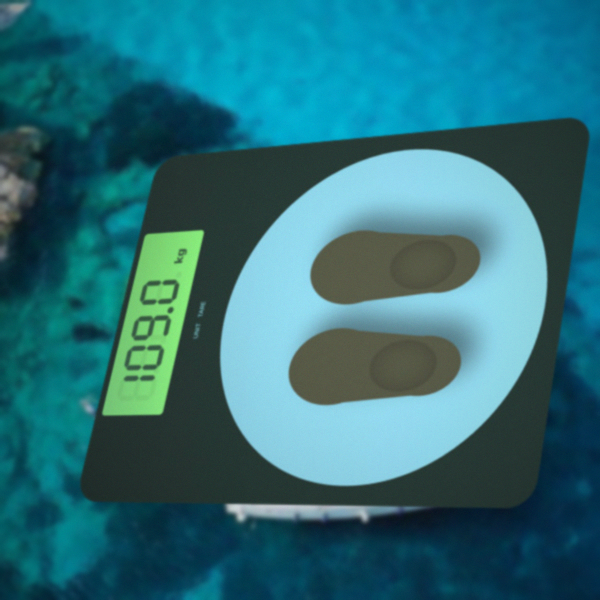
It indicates 109.0; kg
